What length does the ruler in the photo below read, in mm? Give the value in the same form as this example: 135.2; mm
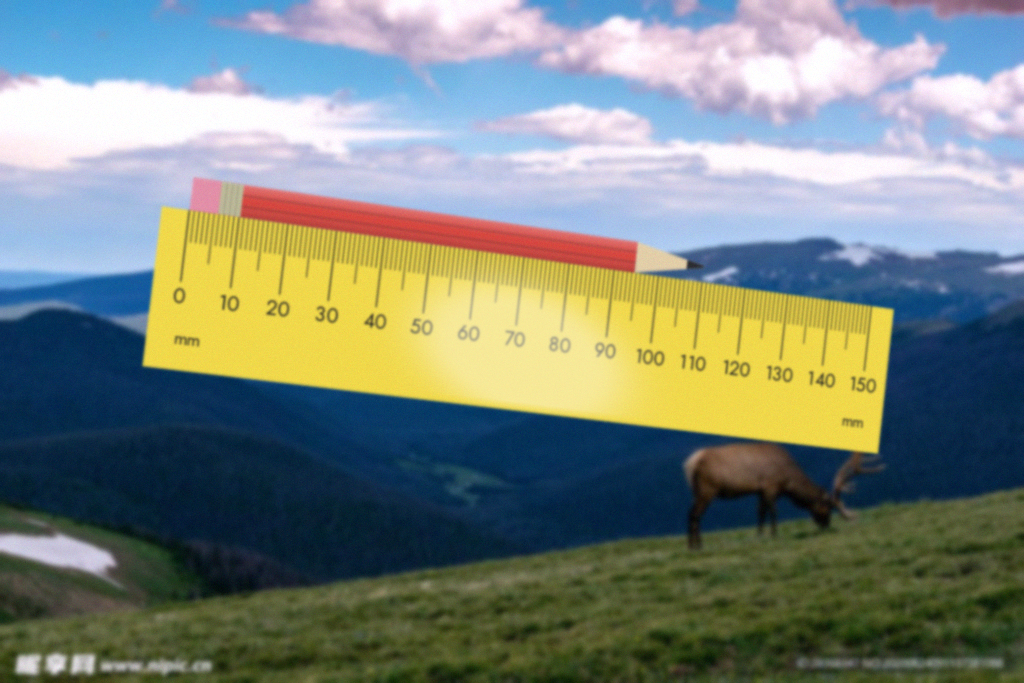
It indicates 110; mm
